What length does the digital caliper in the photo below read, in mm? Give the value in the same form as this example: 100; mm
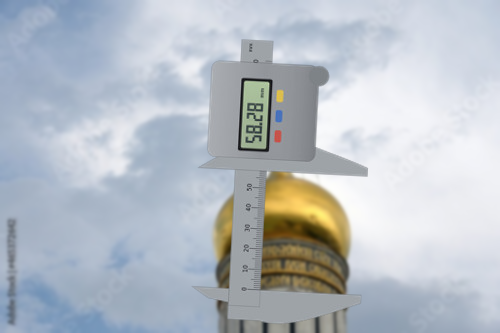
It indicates 58.28; mm
